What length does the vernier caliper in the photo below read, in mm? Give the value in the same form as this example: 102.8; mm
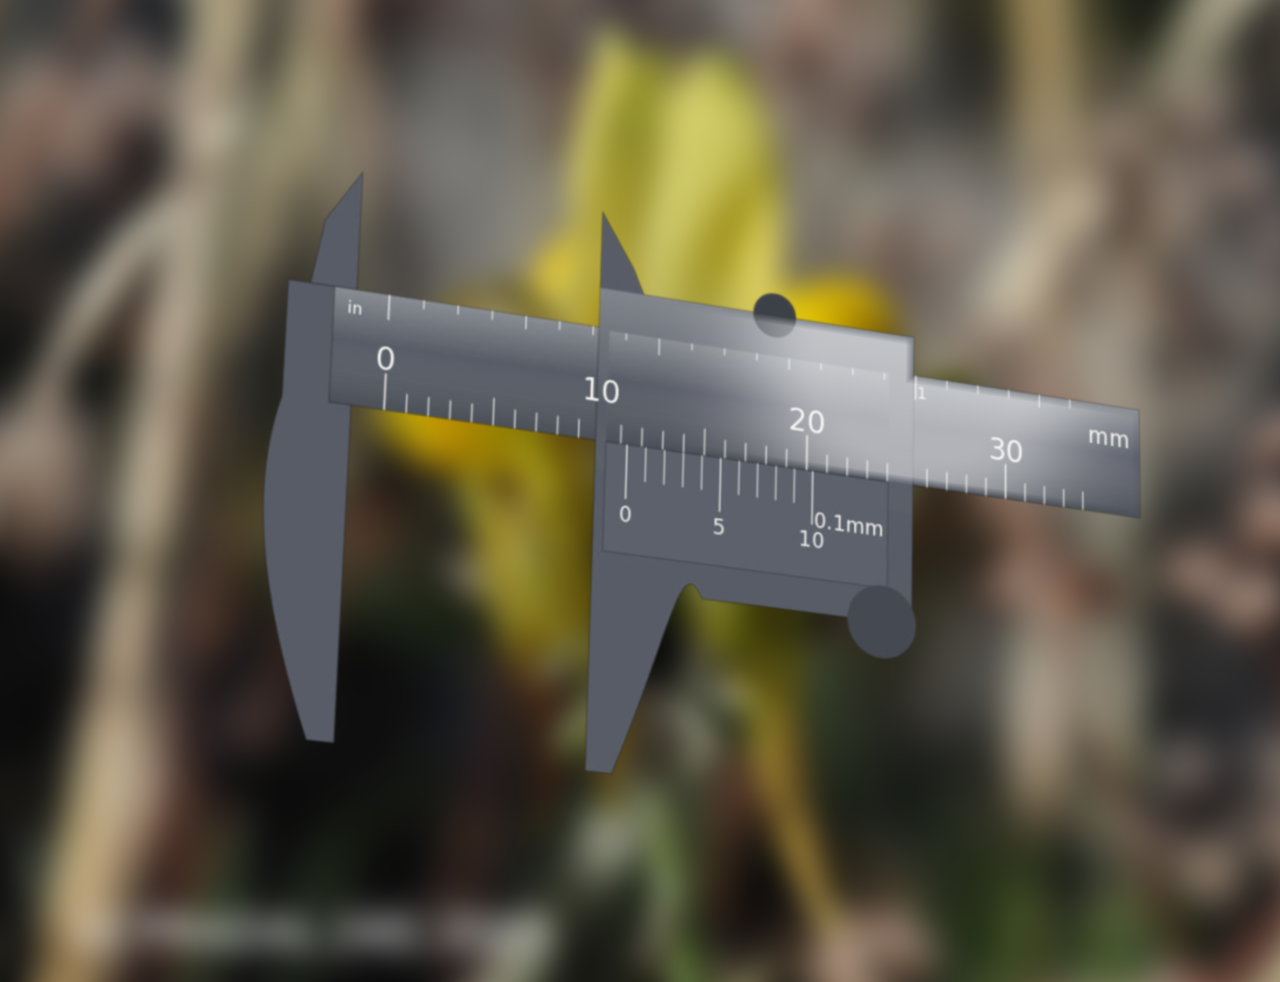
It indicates 11.3; mm
